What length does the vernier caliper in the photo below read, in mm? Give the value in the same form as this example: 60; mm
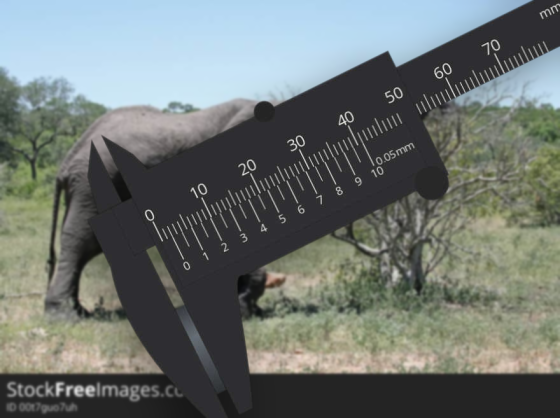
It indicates 2.0; mm
